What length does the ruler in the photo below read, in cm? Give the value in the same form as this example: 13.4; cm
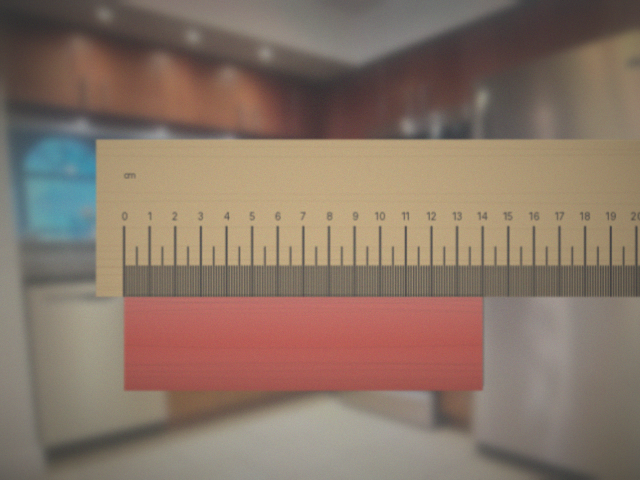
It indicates 14; cm
